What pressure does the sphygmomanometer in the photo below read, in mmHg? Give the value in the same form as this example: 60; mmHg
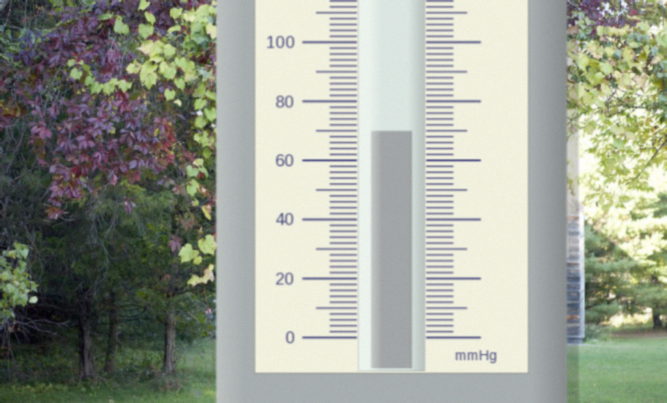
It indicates 70; mmHg
